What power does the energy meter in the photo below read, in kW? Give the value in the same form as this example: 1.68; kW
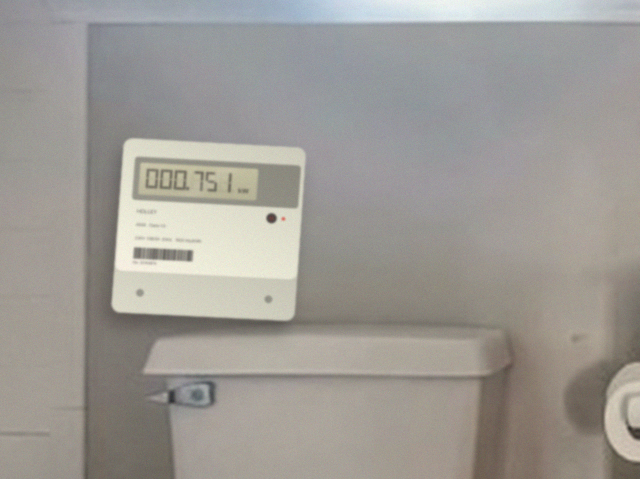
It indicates 0.751; kW
